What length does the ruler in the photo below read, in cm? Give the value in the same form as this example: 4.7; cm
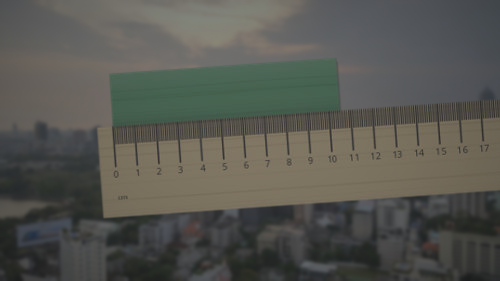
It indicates 10.5; cm
